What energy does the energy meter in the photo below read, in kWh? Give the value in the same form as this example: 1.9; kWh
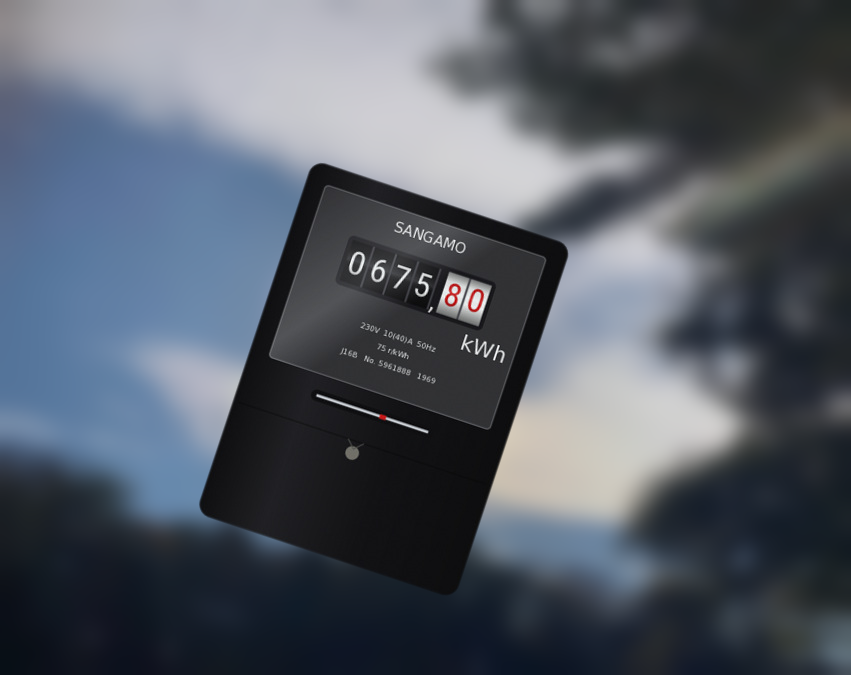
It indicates 675.80; kWh
